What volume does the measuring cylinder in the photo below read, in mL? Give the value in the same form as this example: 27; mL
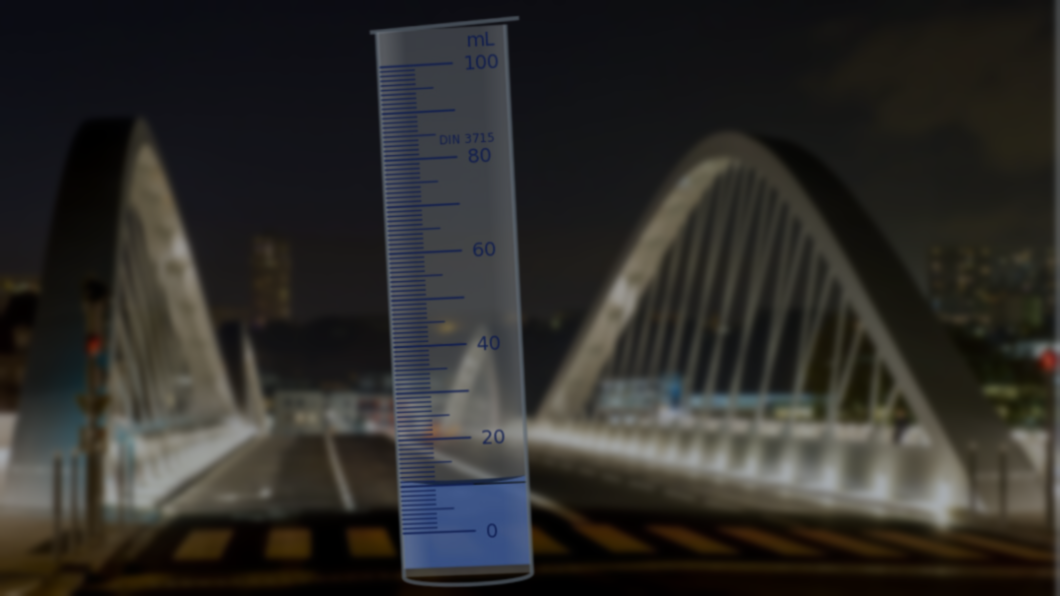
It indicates 10; mL
